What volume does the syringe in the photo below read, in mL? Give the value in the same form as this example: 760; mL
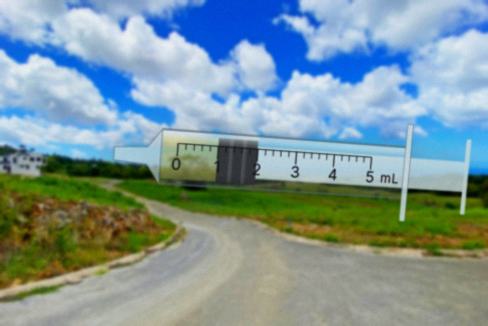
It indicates 1; mL
